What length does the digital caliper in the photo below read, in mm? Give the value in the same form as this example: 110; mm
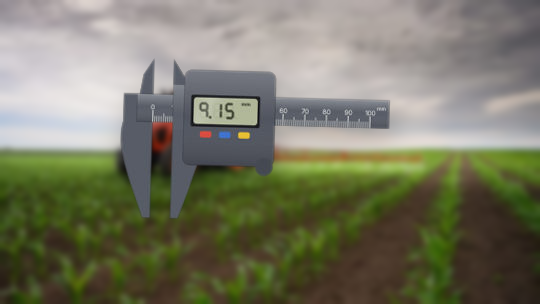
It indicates 9.15; mm
